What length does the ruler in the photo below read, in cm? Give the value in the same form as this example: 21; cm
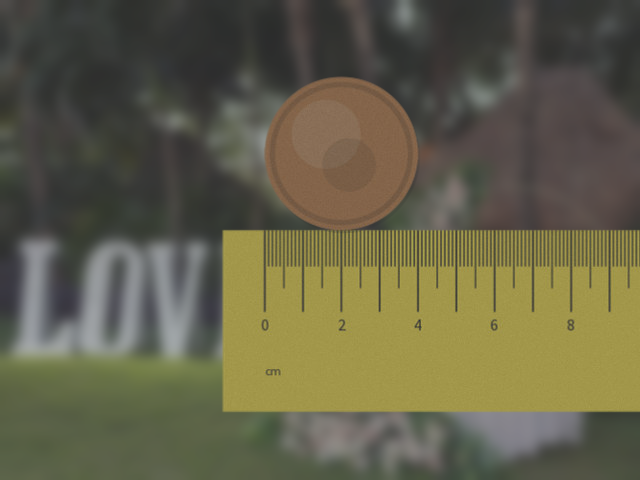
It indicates 4; cm
